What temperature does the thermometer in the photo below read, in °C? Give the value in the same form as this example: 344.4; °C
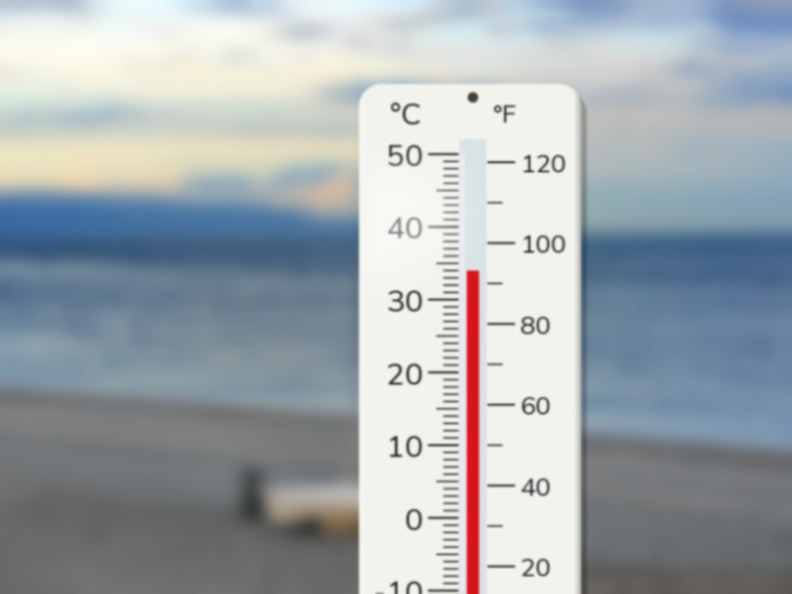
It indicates 34; °C
